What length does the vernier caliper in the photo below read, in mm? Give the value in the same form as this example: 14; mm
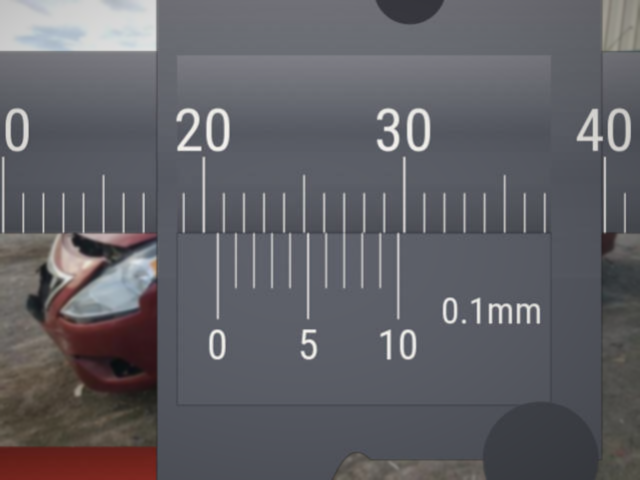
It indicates 20.7; mm
